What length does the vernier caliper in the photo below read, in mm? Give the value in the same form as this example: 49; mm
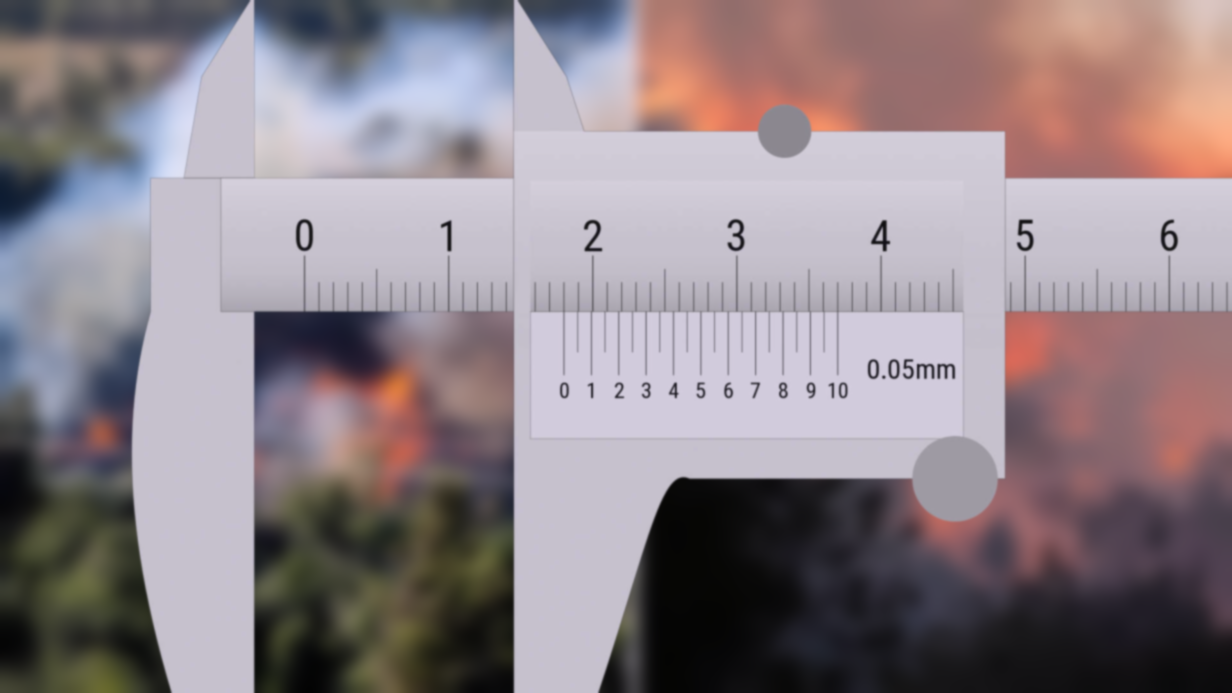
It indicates 18.0; mm
